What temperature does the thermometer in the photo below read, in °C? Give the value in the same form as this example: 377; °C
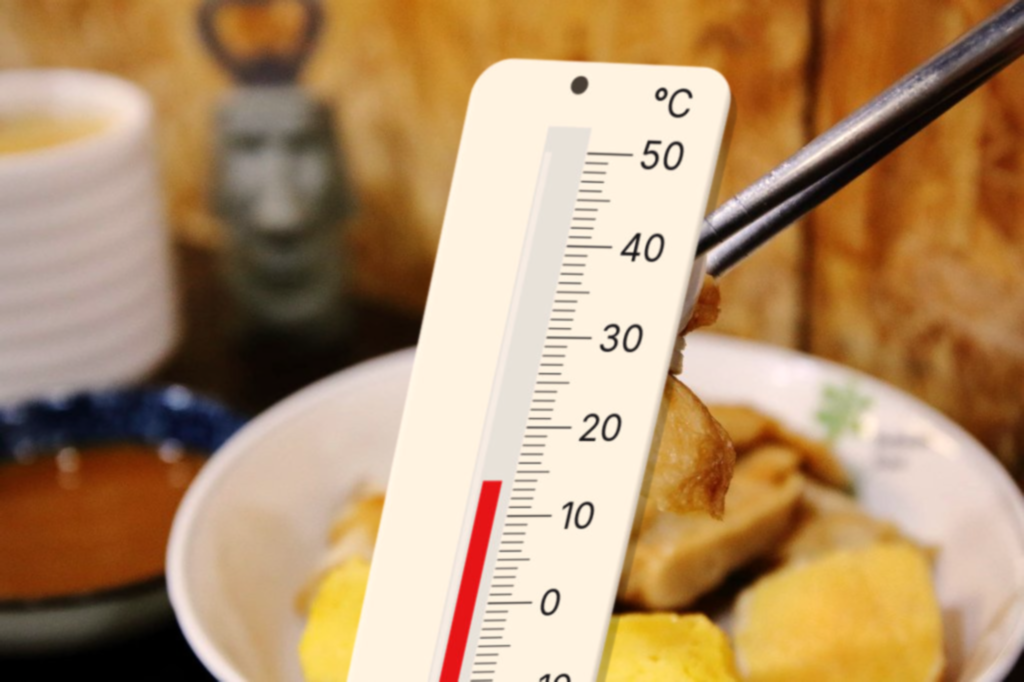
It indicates 14; °C
